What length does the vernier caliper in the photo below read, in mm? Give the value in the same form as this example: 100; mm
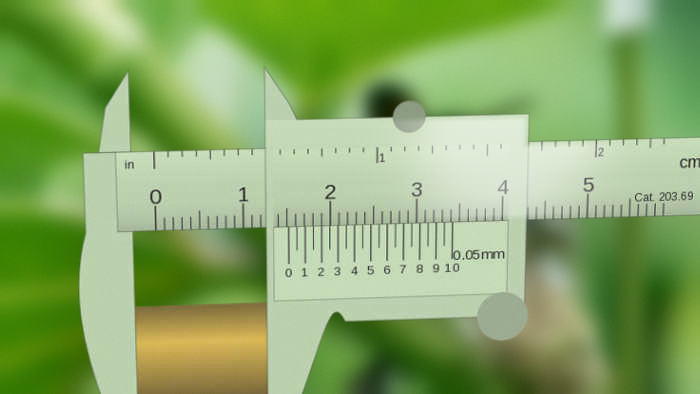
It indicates 15.2; mm
